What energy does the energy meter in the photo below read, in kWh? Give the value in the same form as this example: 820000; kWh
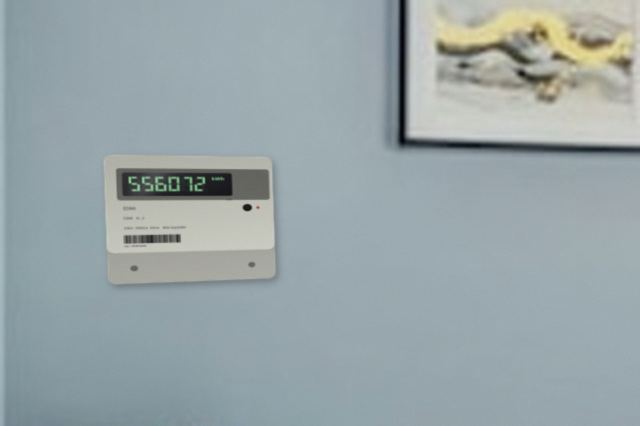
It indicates 556072; kWh
